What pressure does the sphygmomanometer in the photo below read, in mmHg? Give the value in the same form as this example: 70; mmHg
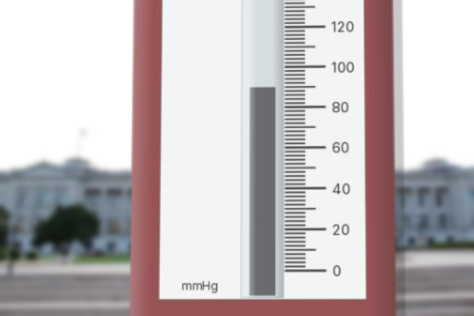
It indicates 90; mmHg
